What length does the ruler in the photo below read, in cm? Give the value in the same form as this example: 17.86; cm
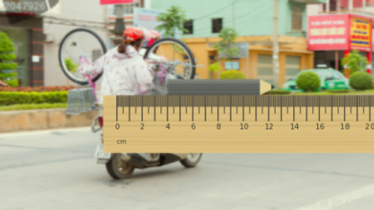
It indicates 8.5; cm
